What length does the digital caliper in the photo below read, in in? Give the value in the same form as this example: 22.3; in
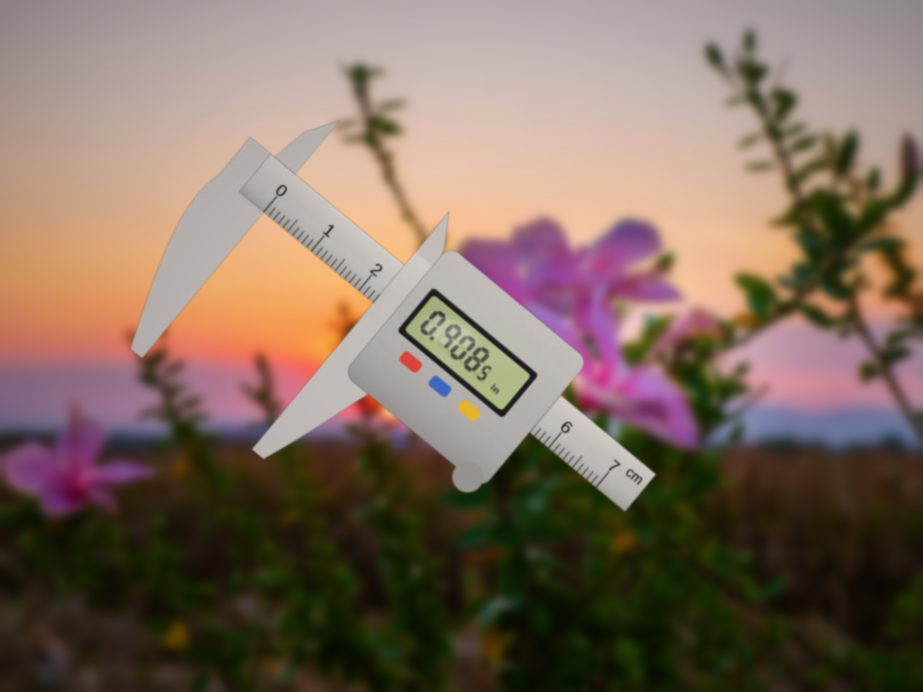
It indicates 0.9085; in
